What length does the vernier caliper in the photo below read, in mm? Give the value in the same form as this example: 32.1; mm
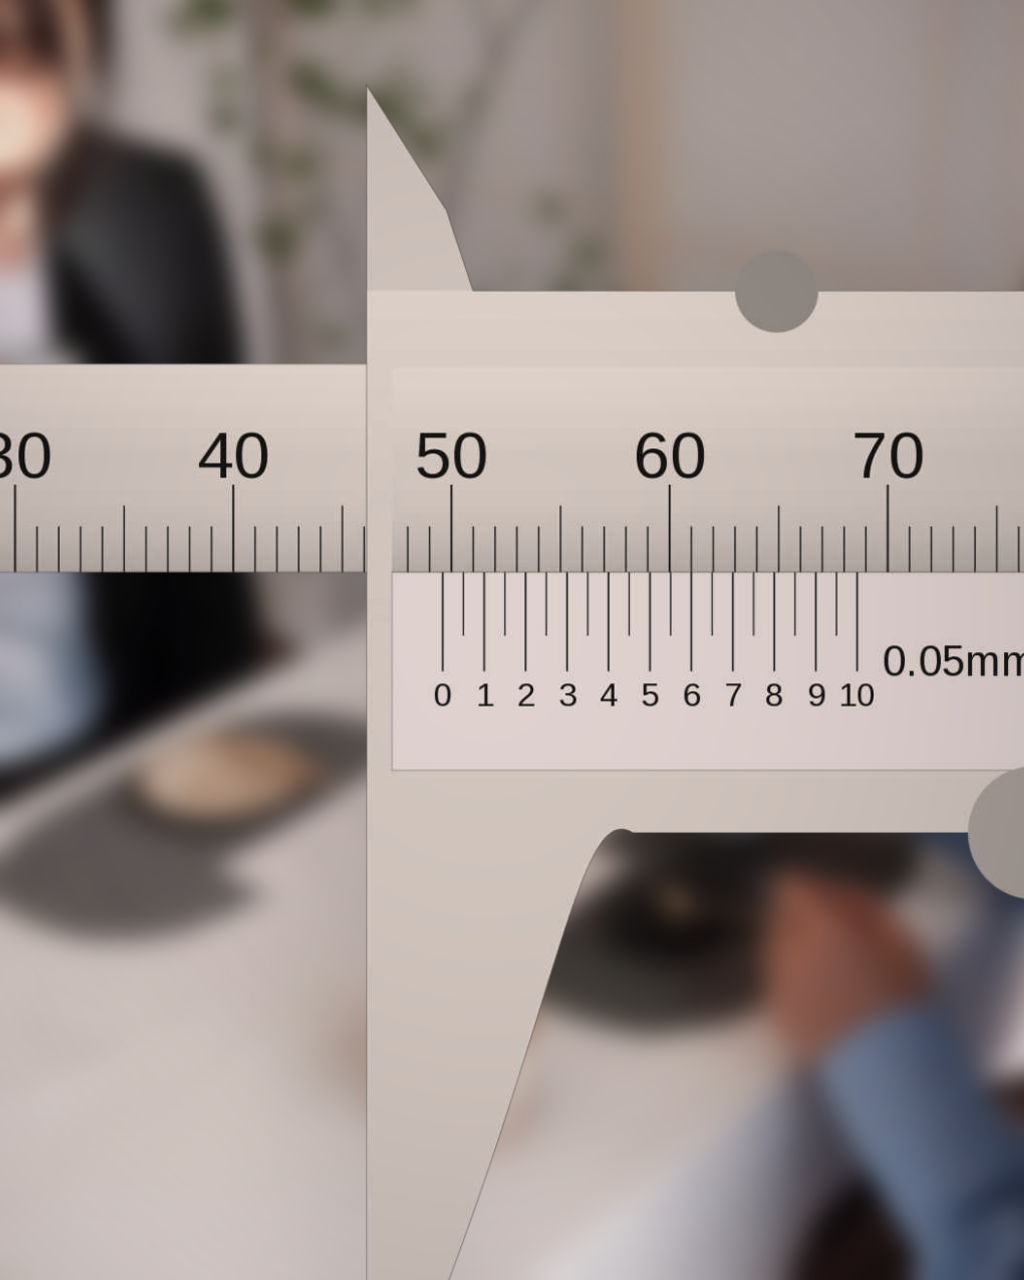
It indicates 49.6; mm
